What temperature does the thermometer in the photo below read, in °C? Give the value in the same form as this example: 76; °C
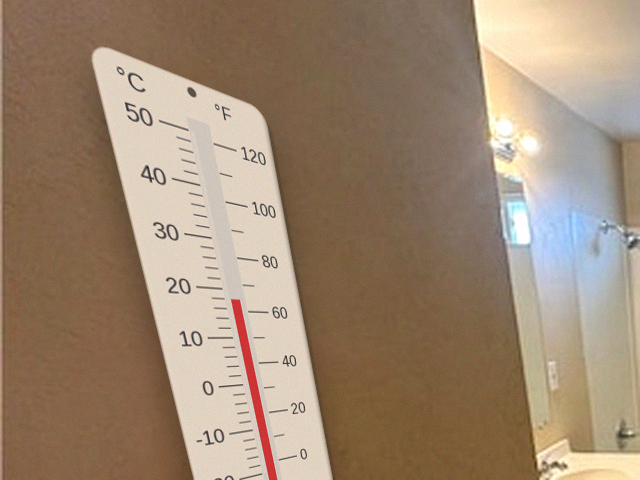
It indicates 18; °C
